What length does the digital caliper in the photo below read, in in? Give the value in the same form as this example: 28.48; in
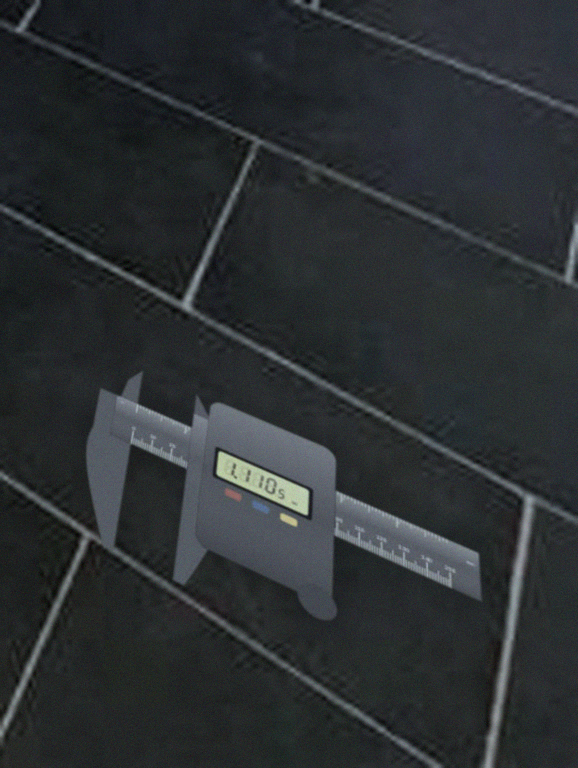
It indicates 1.1105; in
